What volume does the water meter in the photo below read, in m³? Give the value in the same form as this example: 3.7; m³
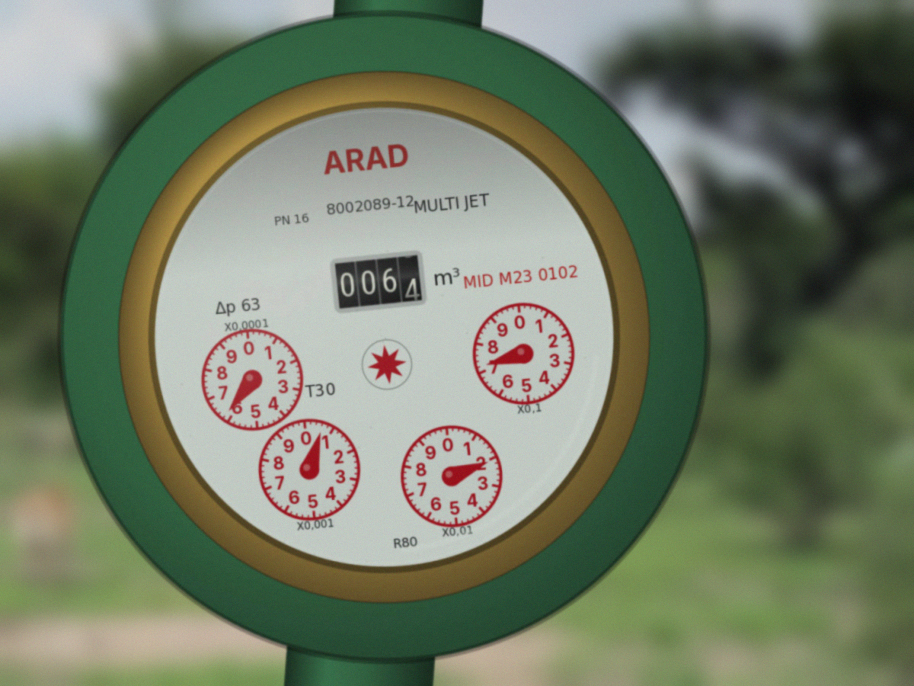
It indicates 63.7206; m³
